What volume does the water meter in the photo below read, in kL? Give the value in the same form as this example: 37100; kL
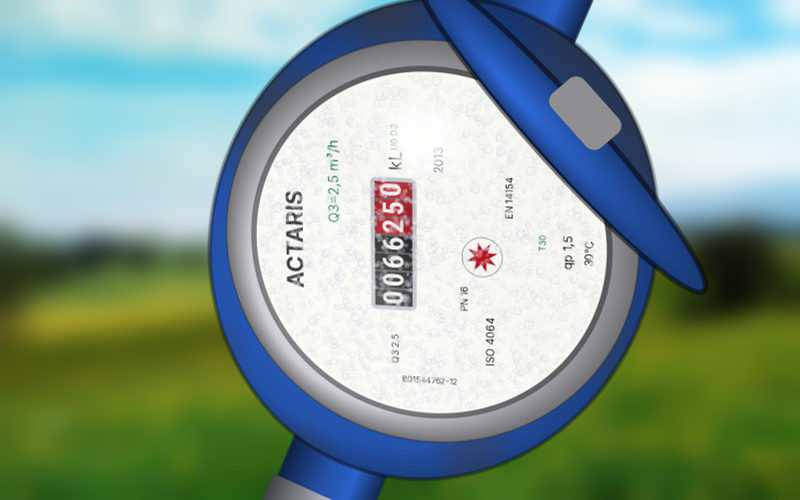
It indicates 66.250; kL
